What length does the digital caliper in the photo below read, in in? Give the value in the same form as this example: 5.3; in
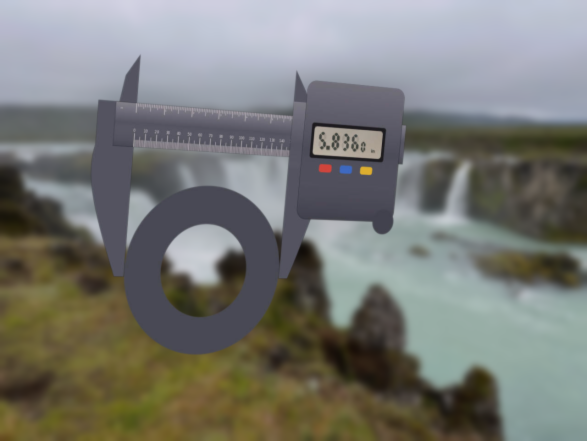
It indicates 5.8360; in
